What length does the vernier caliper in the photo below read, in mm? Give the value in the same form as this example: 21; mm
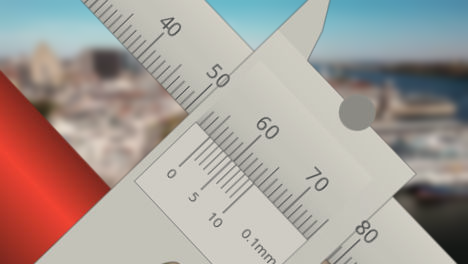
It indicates 55.2; mm
